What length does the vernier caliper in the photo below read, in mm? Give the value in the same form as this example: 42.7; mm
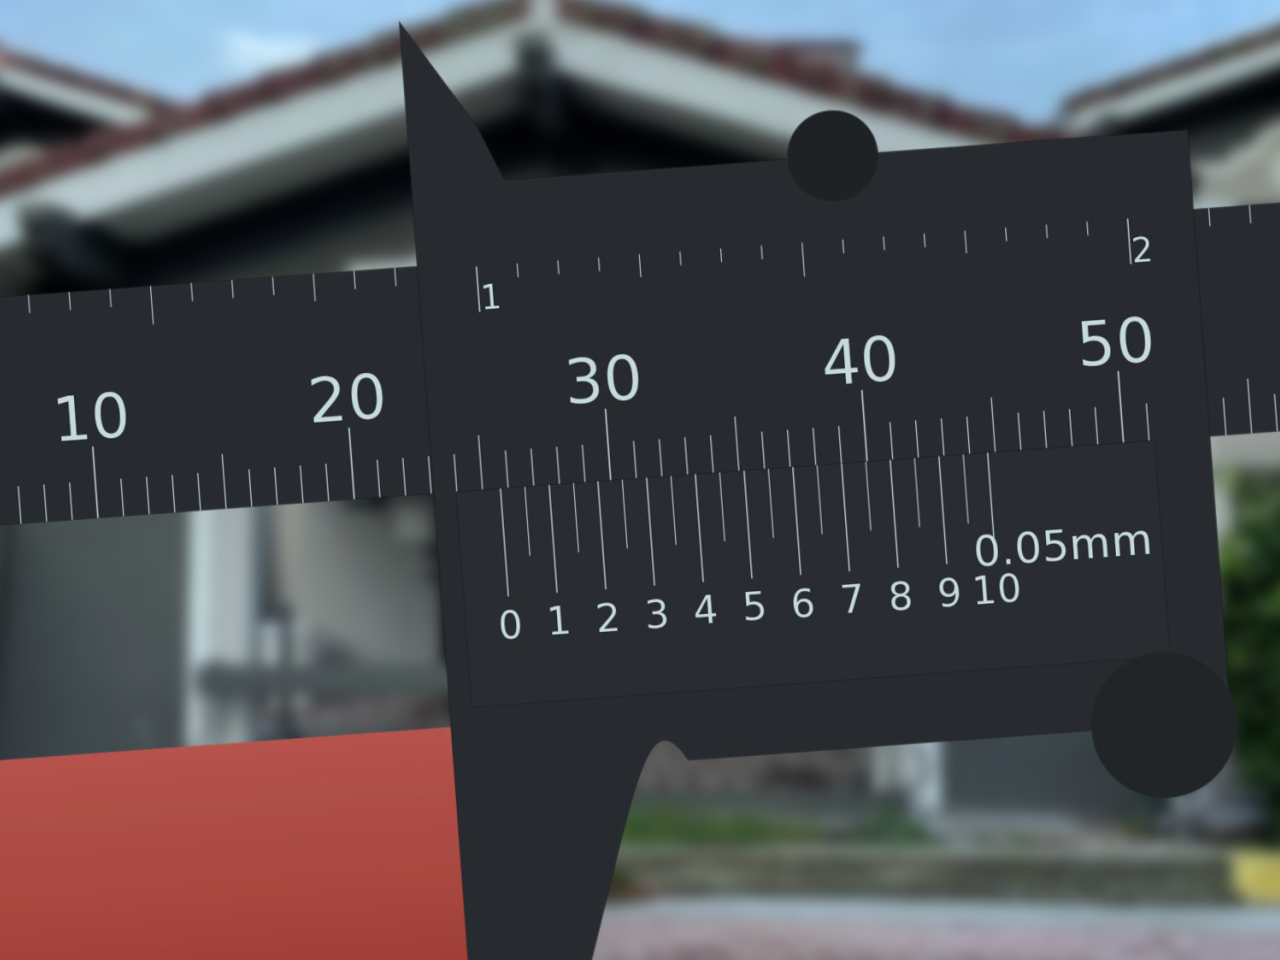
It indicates 25.70; mm
